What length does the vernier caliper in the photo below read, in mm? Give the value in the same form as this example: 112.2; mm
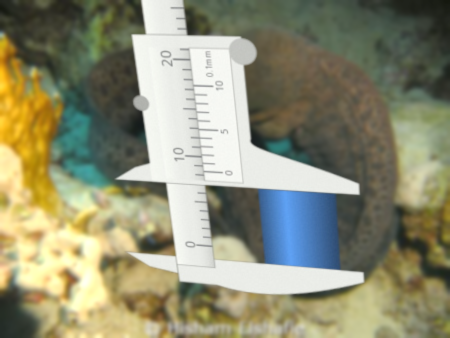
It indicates 8.4; mm
